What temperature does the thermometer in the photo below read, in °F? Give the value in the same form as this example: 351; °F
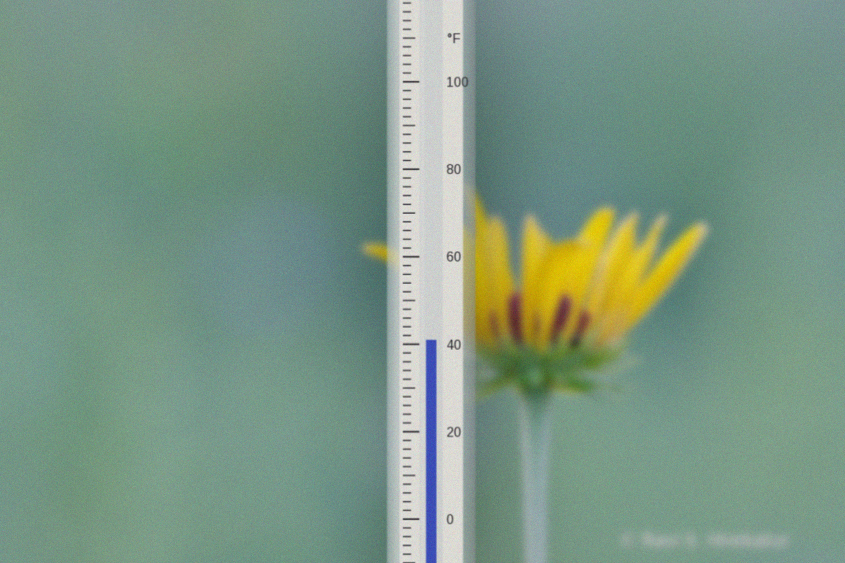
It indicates 41; °F
